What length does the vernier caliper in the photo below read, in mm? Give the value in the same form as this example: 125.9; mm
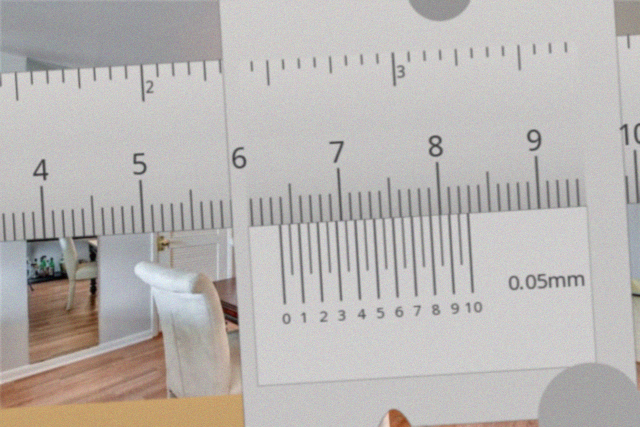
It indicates 63.8; mm
